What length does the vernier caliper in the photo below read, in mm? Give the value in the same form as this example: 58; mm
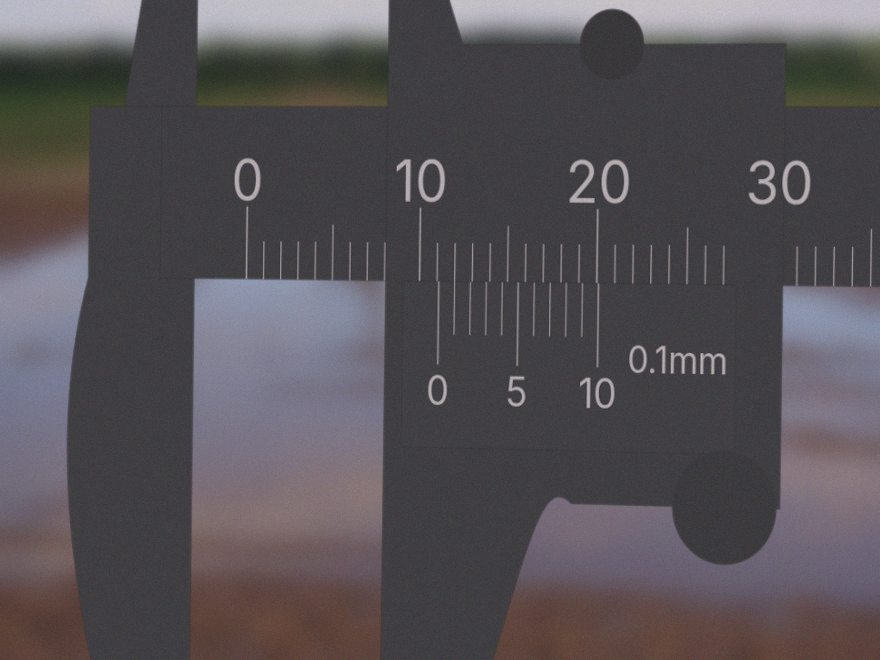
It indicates 11.1; mm
